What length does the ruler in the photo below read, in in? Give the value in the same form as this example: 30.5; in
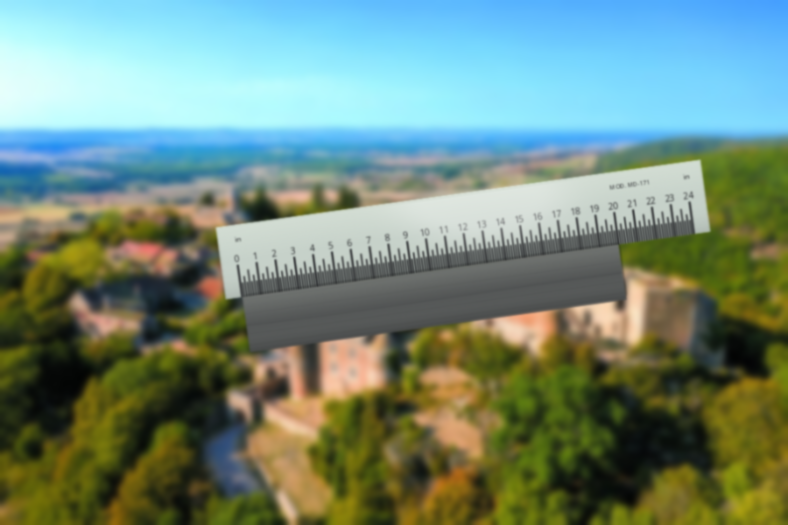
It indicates 20; in
